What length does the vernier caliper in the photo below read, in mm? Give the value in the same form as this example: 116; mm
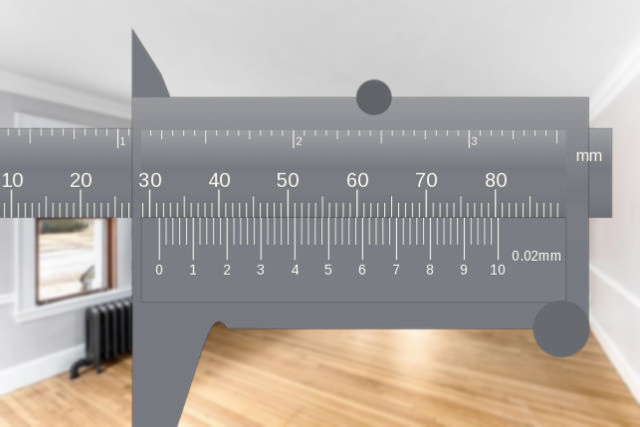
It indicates 31.4; mm
